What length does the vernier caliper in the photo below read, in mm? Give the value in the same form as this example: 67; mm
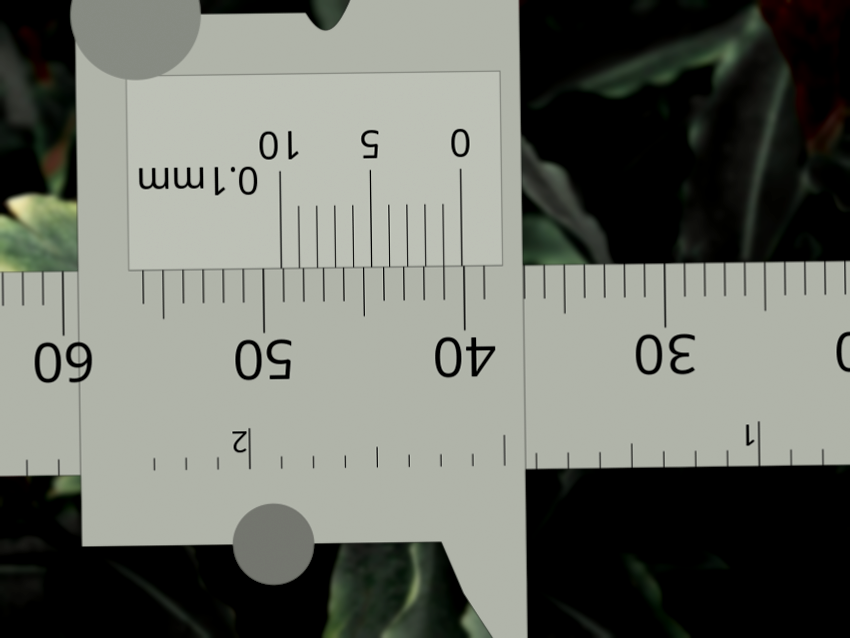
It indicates 40.1; mm
